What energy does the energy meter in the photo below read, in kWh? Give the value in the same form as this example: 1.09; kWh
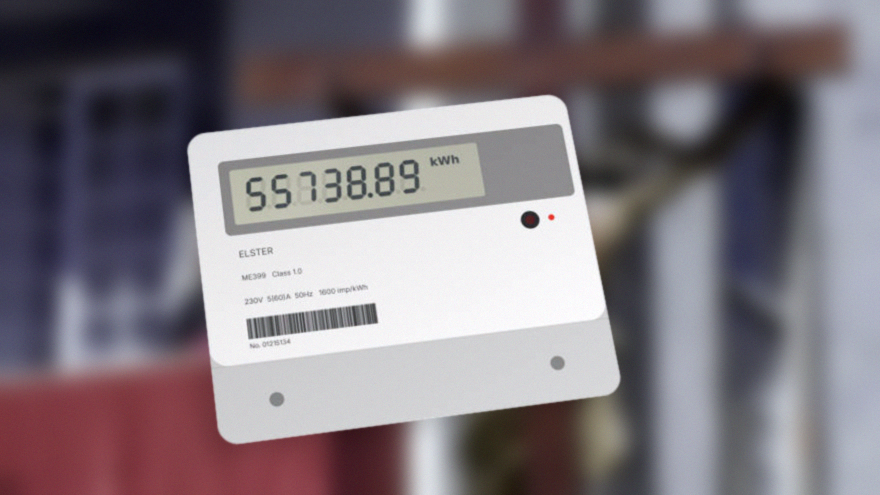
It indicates 55738.89; kWh
